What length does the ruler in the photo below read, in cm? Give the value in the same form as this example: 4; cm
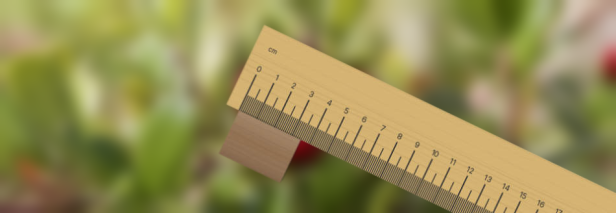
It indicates 3.5; cm
